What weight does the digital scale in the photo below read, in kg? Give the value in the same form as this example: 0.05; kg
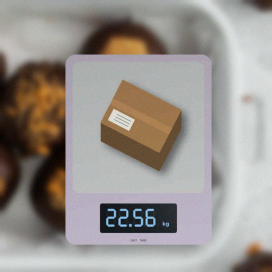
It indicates 22.56; kg
